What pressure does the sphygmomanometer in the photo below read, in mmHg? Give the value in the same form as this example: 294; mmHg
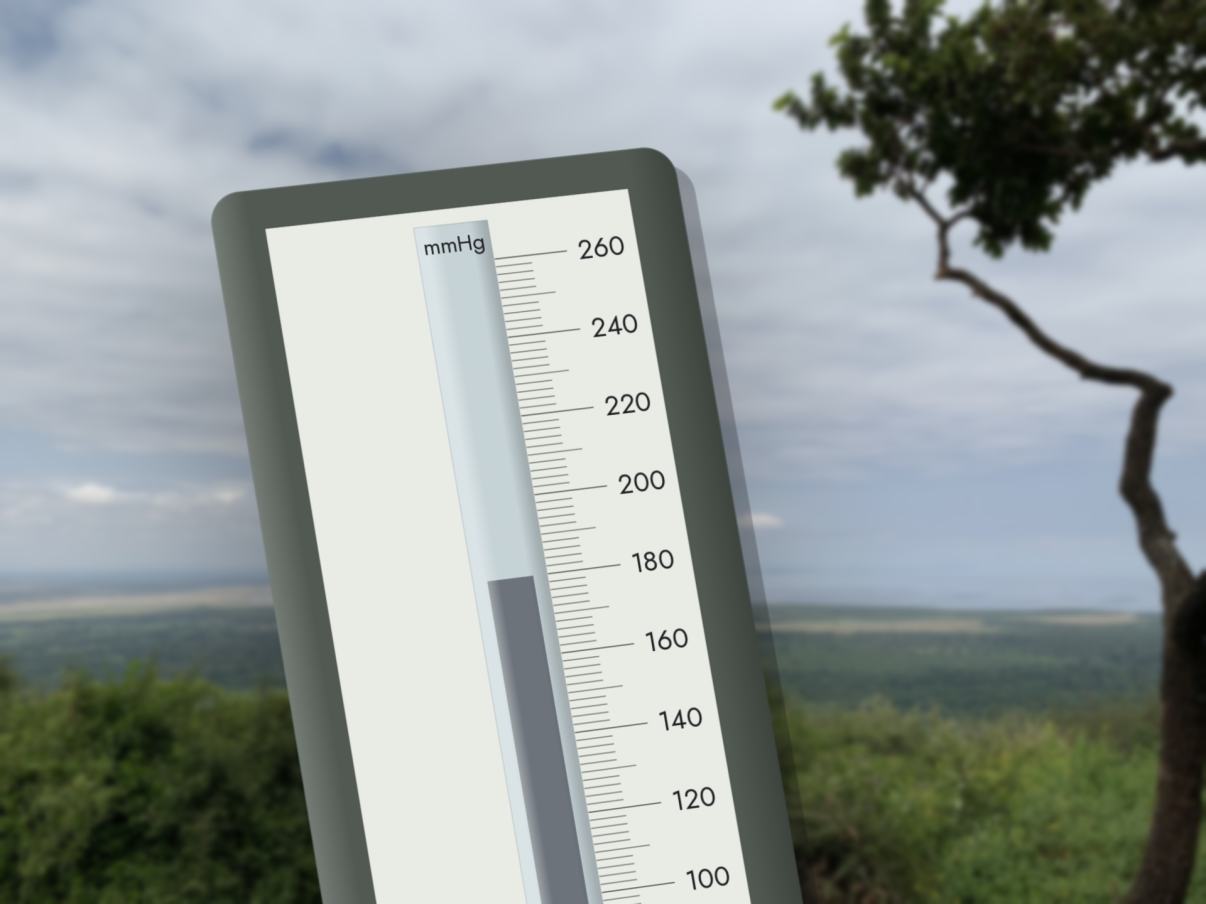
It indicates 180; mmHg
